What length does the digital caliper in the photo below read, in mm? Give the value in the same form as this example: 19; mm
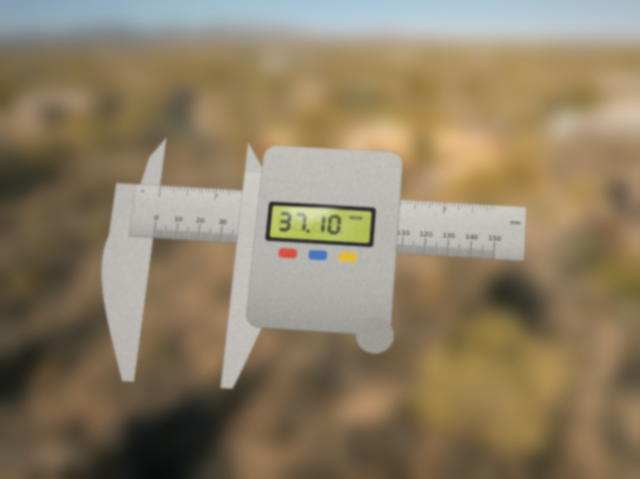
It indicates 37.10; mm
